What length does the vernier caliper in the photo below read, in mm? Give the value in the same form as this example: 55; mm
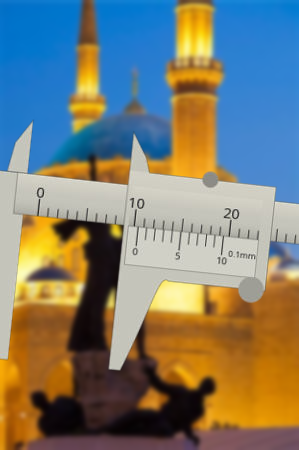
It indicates 10.4; mm
